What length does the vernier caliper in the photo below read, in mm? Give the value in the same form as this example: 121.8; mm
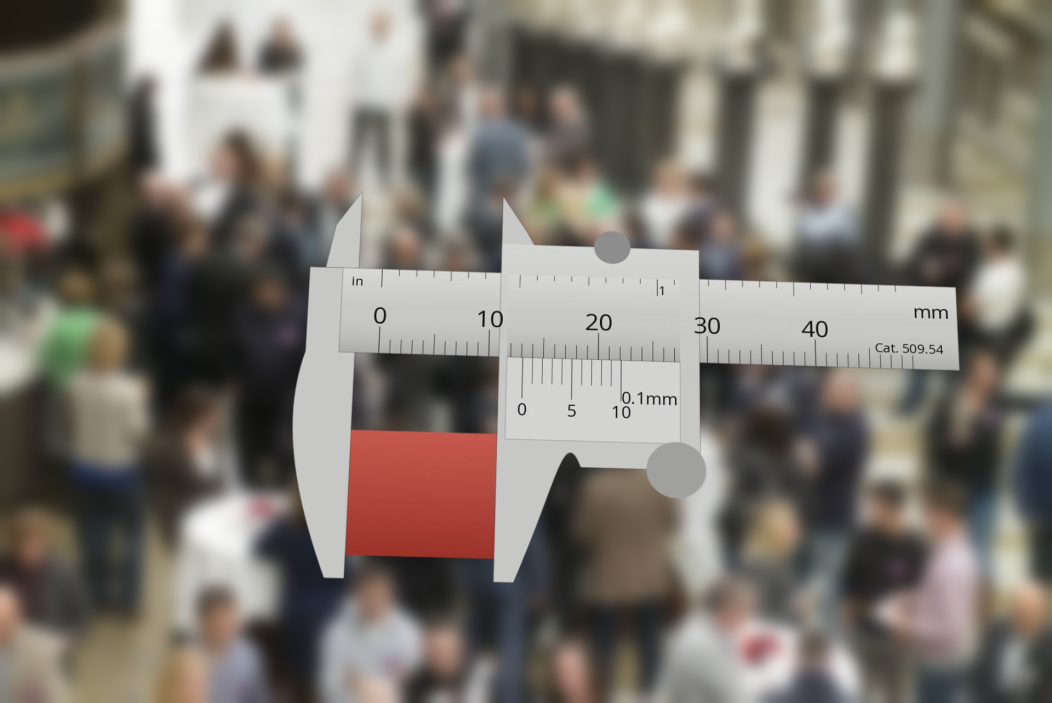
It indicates 13.1; mm
